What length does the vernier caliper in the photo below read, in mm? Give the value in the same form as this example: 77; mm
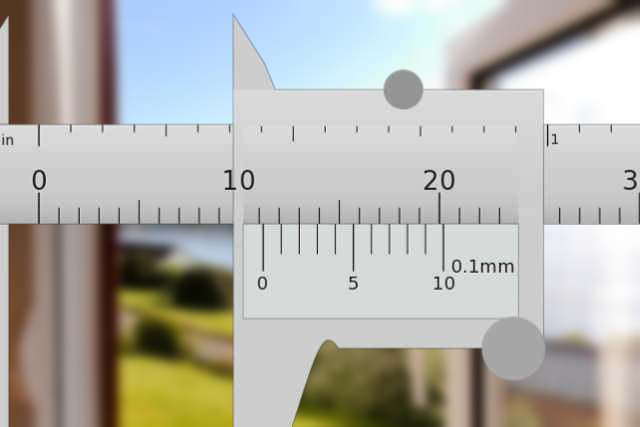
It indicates 11.2; mm
